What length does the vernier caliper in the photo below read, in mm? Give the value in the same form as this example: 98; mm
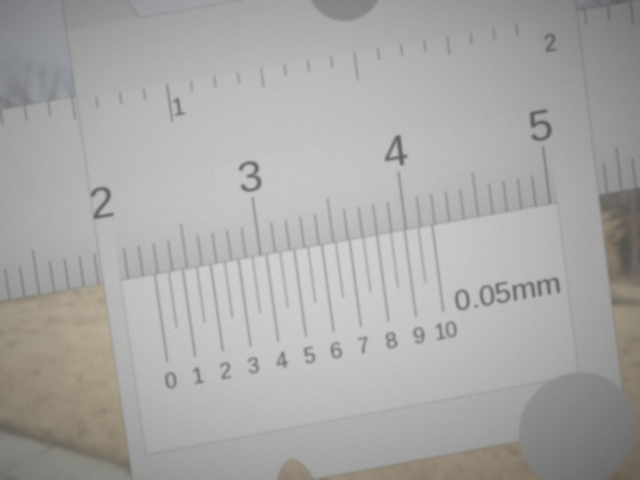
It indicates 22.8; mm
